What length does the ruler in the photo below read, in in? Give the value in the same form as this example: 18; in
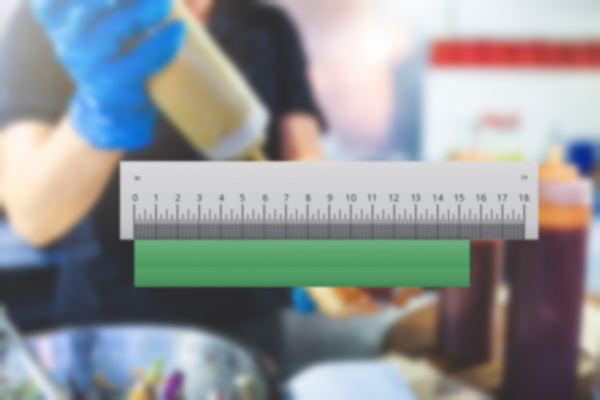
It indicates 15.5; in
